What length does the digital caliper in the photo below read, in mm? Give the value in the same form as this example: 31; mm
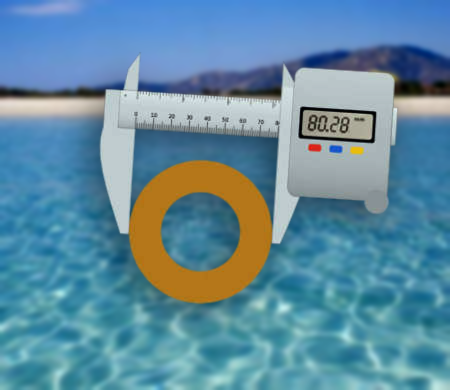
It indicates 80.28; mm
